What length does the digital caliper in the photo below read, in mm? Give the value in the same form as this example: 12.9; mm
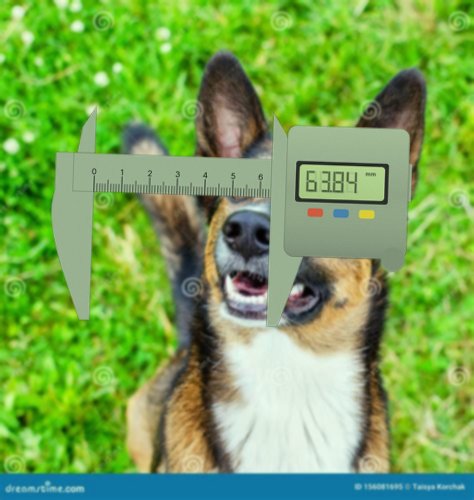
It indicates 63.84; mm
